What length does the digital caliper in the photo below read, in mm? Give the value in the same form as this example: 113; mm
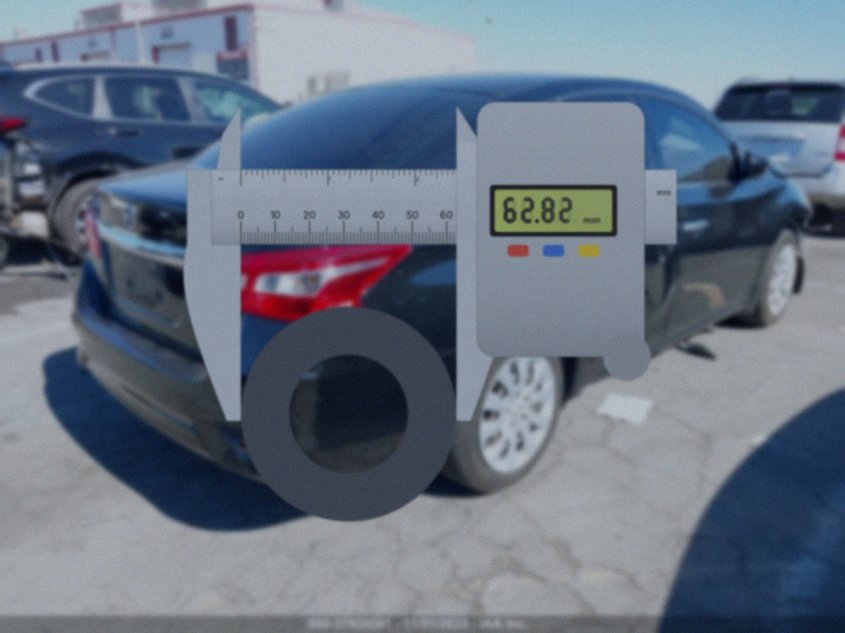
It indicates 62.82; mm
